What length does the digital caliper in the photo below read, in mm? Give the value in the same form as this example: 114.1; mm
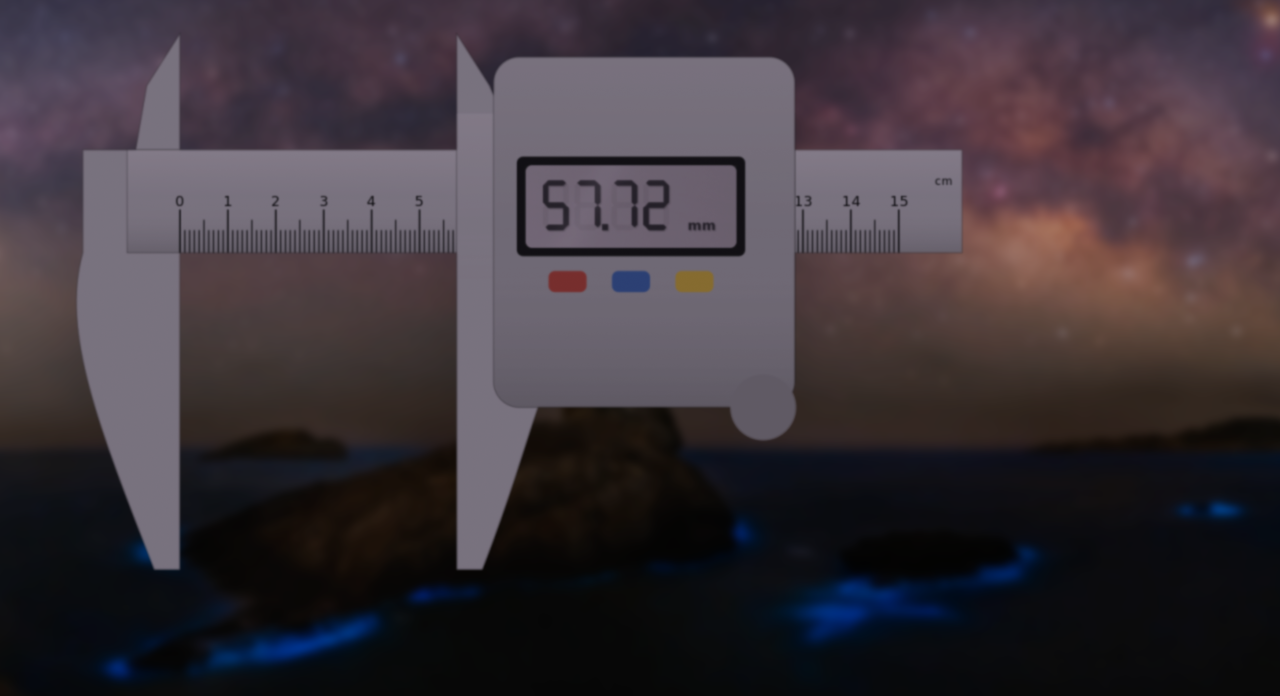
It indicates 57.72; mm
